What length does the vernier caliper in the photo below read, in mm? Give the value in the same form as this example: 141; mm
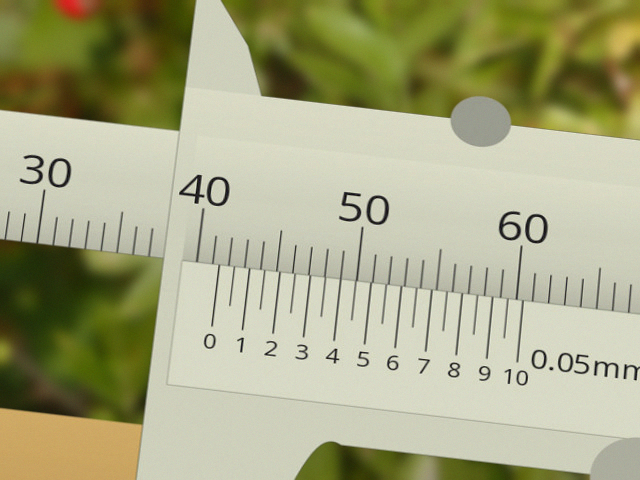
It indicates 41.4; mm
